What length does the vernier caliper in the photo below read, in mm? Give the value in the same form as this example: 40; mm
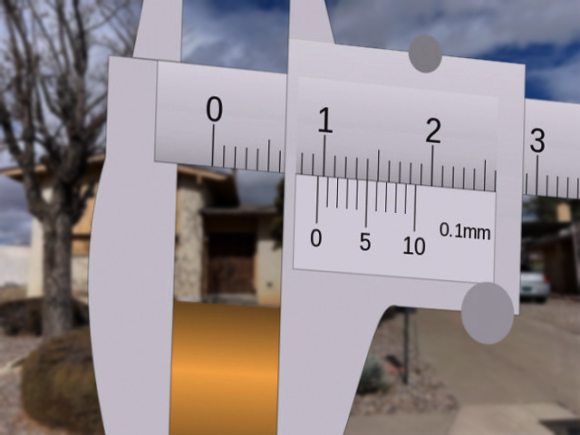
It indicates 9.5; mm
